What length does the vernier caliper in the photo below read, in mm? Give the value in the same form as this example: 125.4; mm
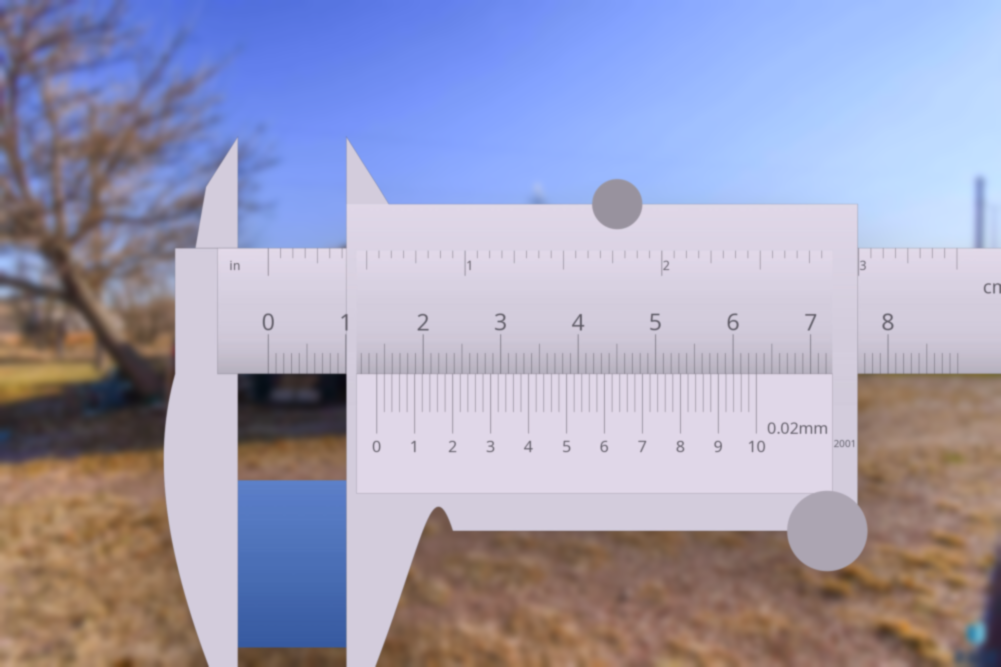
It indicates 14.0; mm
